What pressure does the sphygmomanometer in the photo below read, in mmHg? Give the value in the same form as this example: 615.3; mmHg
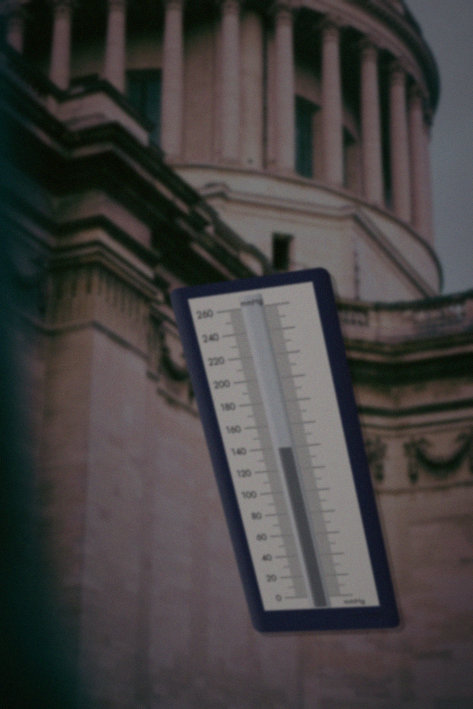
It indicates 140; mmHg
